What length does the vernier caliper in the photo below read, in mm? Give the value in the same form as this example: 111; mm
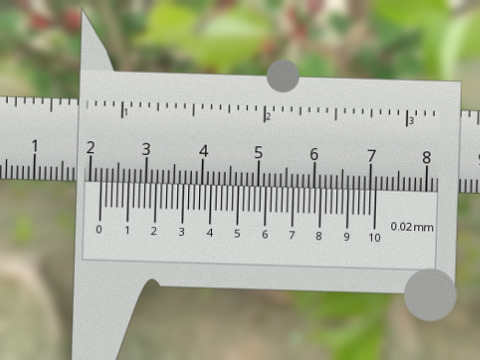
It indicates 22.0; mm
